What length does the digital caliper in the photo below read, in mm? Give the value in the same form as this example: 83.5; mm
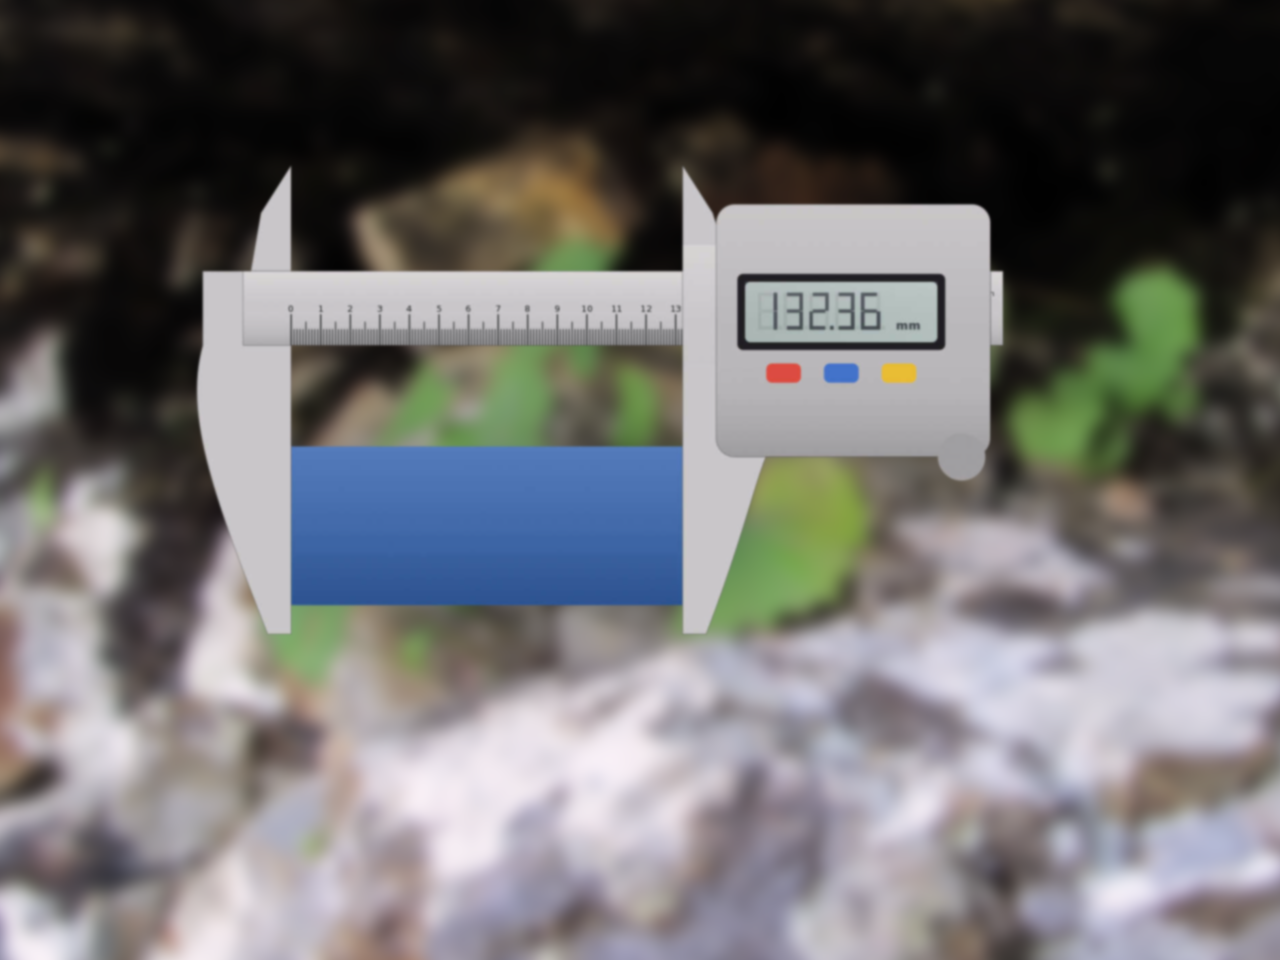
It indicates 132.36; mm
